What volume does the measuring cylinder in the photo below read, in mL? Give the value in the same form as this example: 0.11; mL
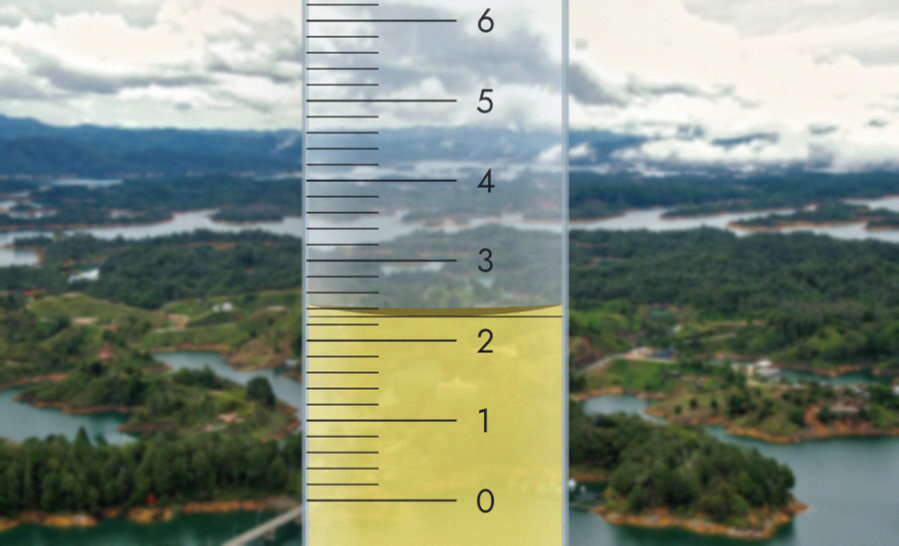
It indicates 2.3; mL
